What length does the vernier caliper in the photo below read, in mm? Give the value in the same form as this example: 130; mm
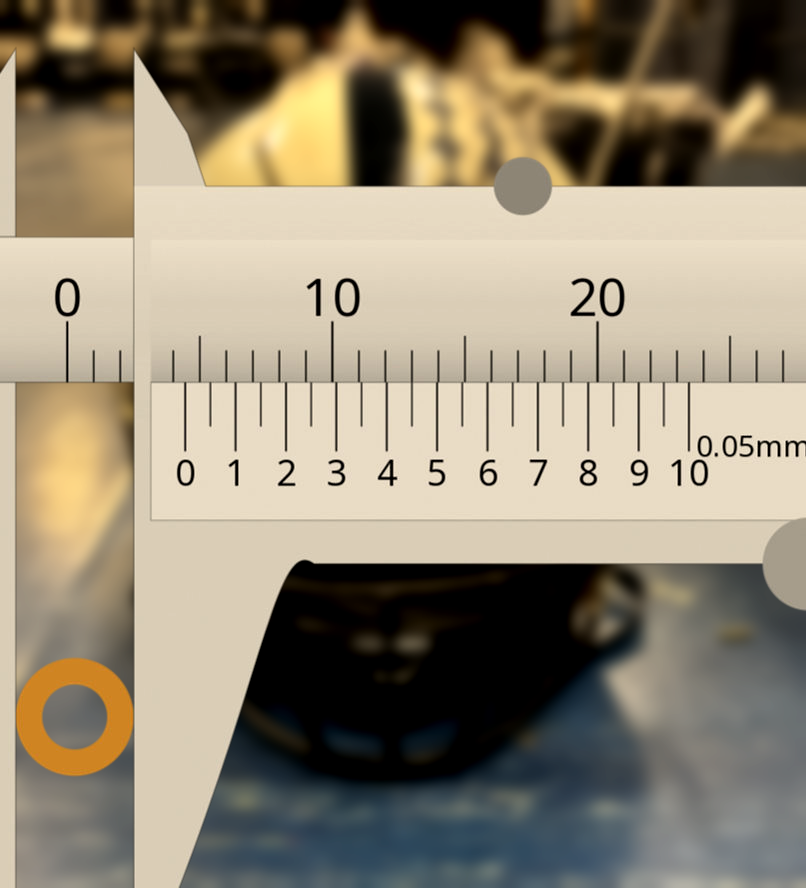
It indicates 4.45; mm
